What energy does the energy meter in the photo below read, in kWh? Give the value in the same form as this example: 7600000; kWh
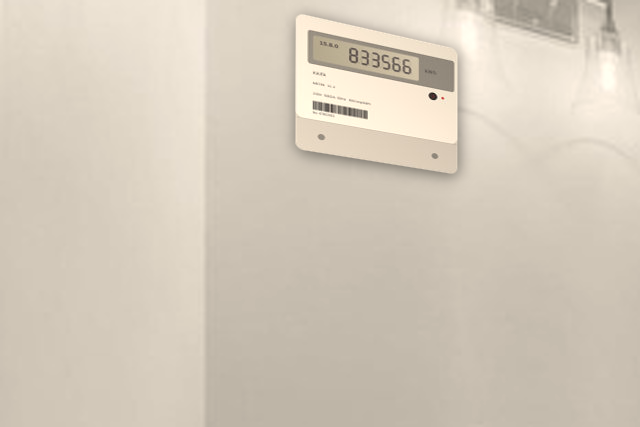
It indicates 833566; kWh
